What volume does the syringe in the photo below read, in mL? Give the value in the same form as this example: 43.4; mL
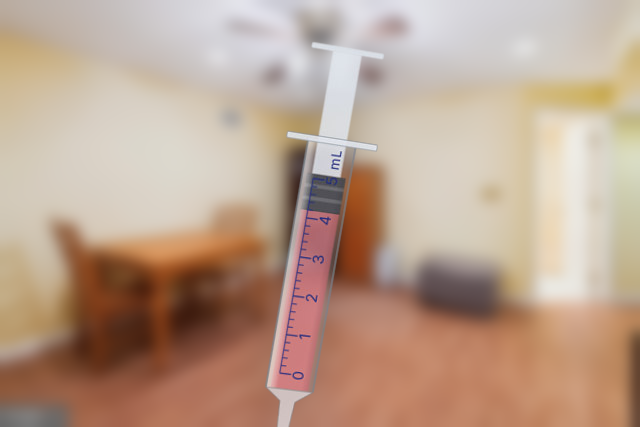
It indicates 4.2; mL
